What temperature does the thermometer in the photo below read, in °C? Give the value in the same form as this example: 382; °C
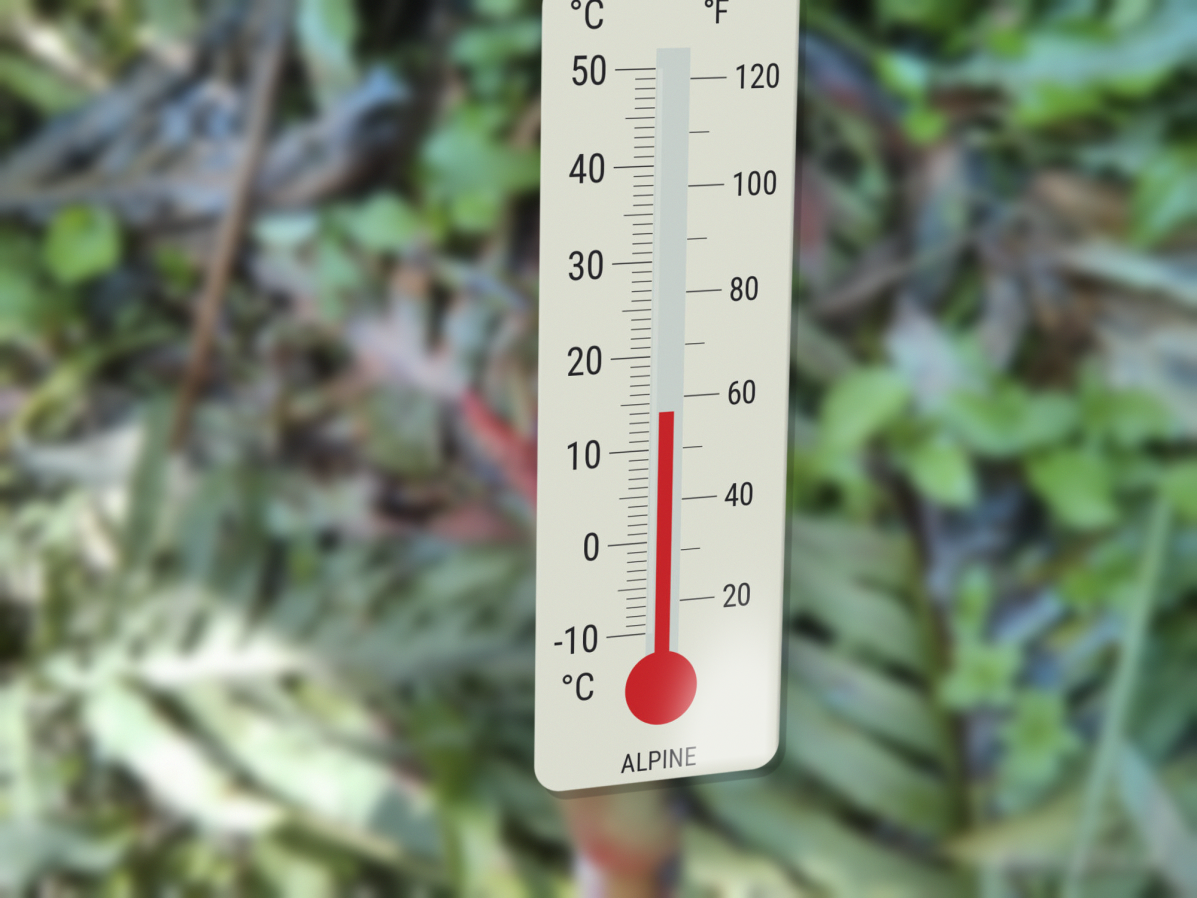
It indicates 14; °C
